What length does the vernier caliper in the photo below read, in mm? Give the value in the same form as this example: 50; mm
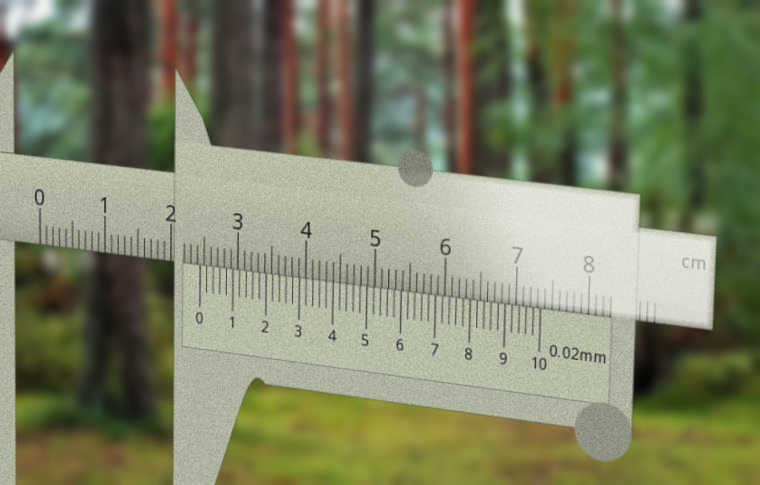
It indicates 24.4; mm
